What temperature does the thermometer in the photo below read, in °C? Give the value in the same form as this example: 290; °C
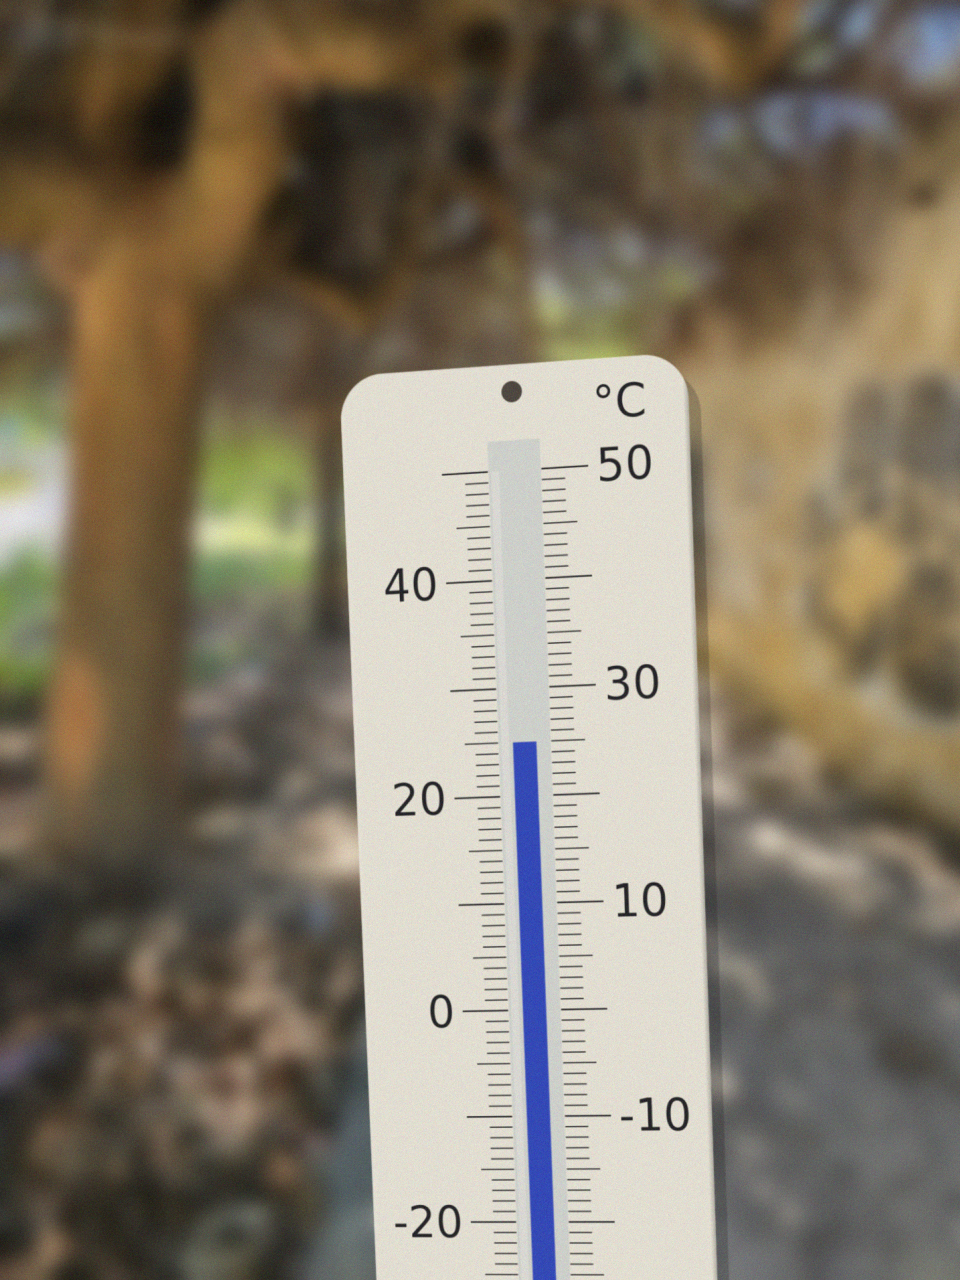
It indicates 25; °C
